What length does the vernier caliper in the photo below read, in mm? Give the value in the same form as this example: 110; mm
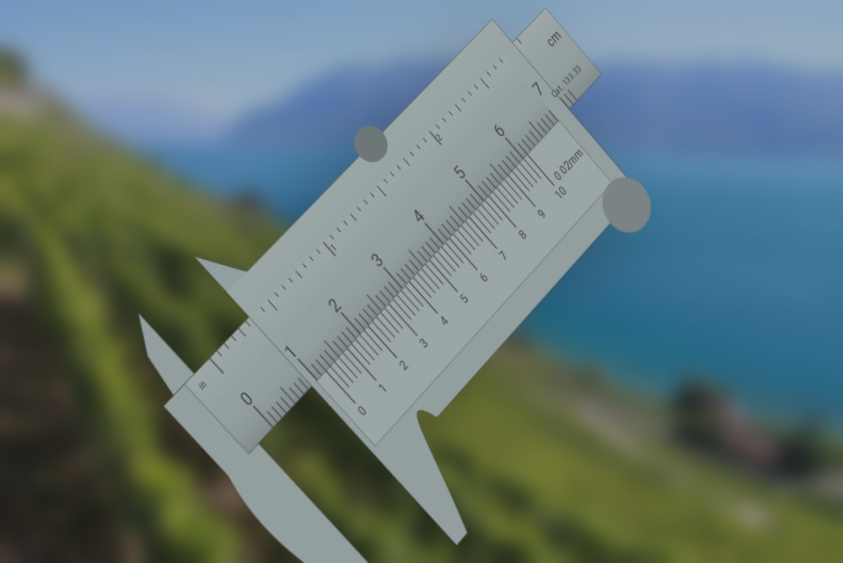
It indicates 12.0; mm
